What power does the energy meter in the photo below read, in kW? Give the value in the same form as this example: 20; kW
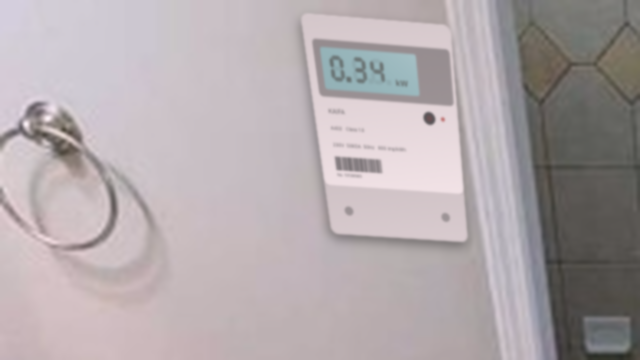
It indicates 0.34; kW
